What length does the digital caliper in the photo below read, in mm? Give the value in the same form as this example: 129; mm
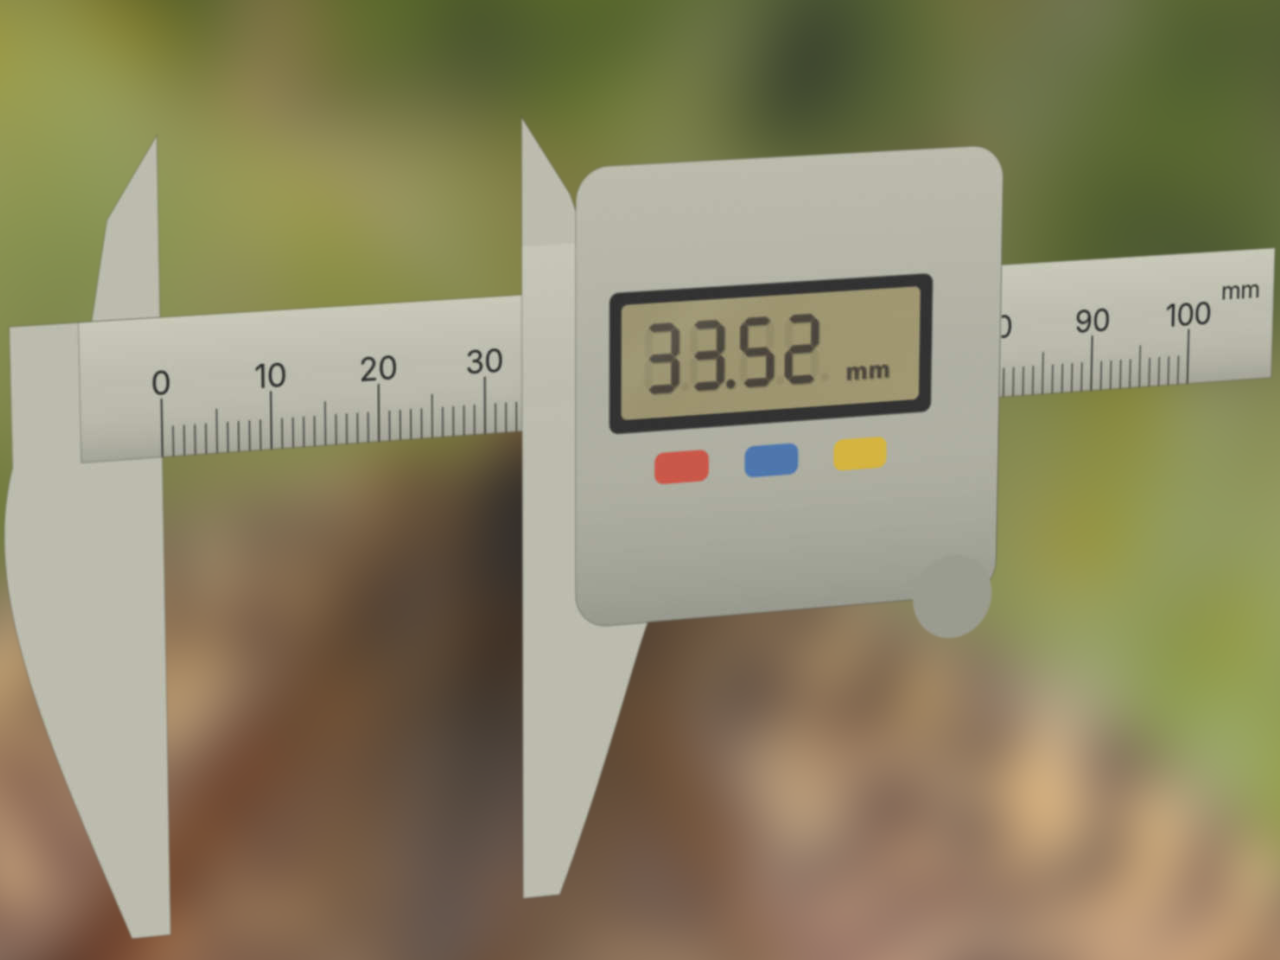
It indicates 33.52; mm
